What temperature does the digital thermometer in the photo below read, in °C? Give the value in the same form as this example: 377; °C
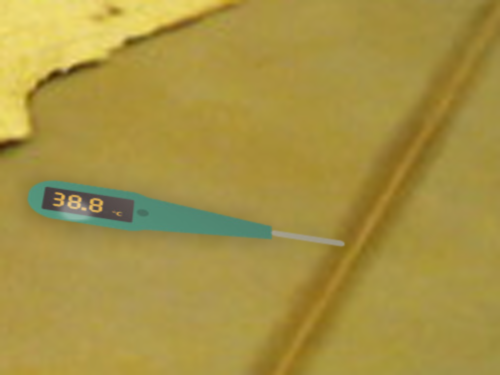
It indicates 38.8; °C
